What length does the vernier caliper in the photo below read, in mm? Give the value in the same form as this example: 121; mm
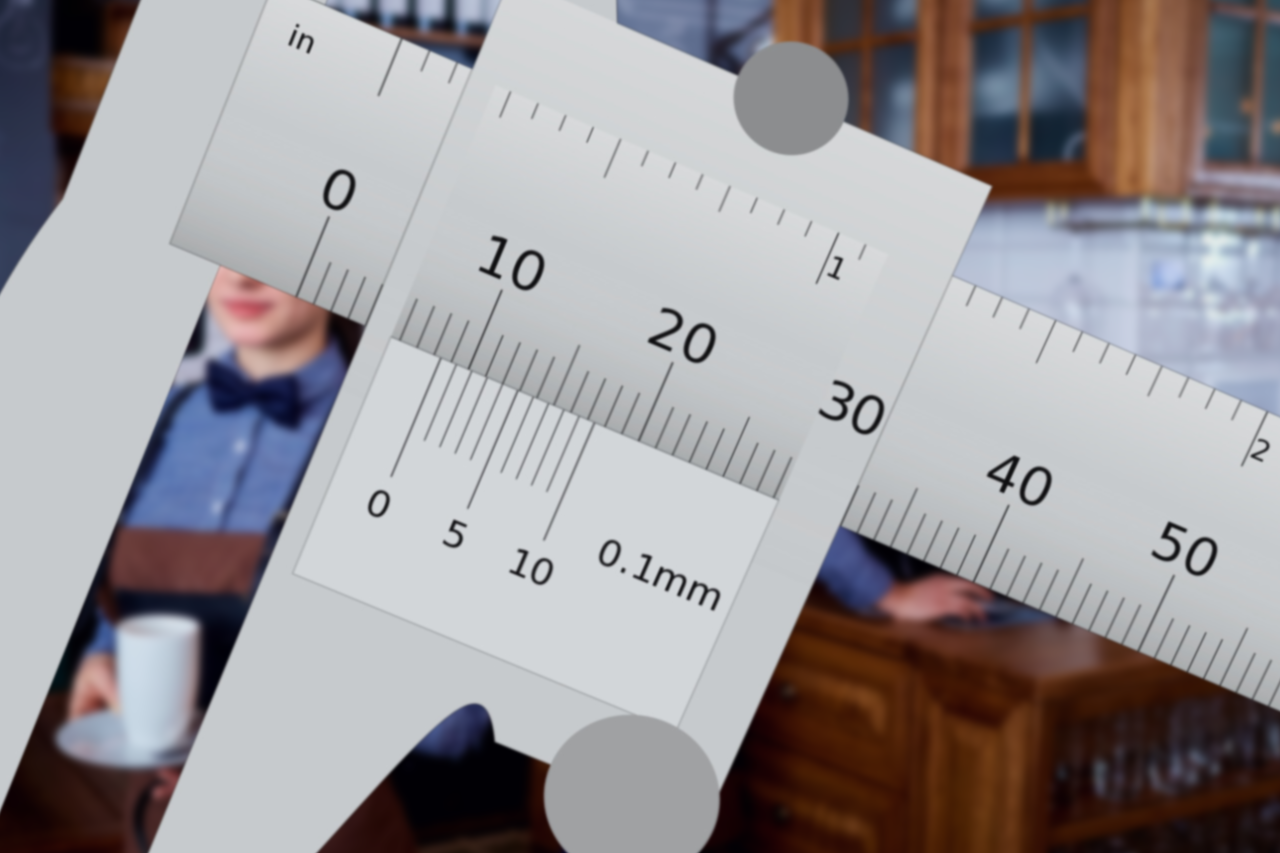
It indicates 8.4; mm
